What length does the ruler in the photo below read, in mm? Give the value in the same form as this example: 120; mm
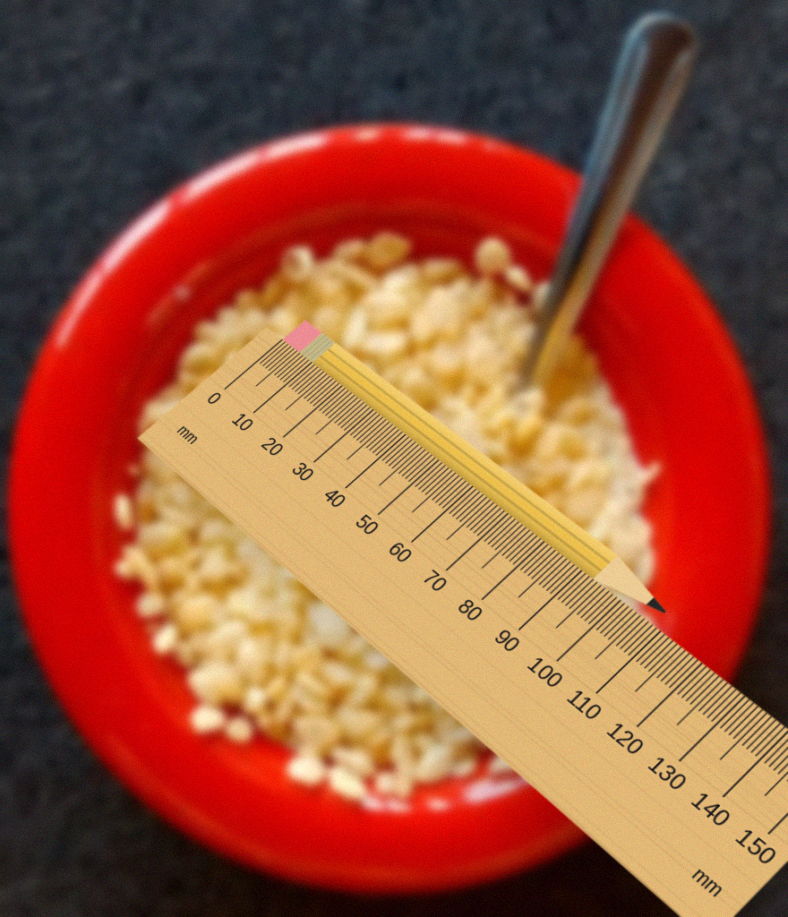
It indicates 108; mm
